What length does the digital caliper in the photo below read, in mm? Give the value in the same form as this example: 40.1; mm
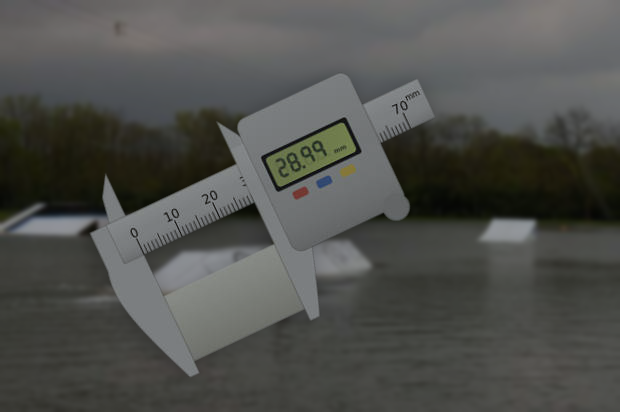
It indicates 28.99; mm
